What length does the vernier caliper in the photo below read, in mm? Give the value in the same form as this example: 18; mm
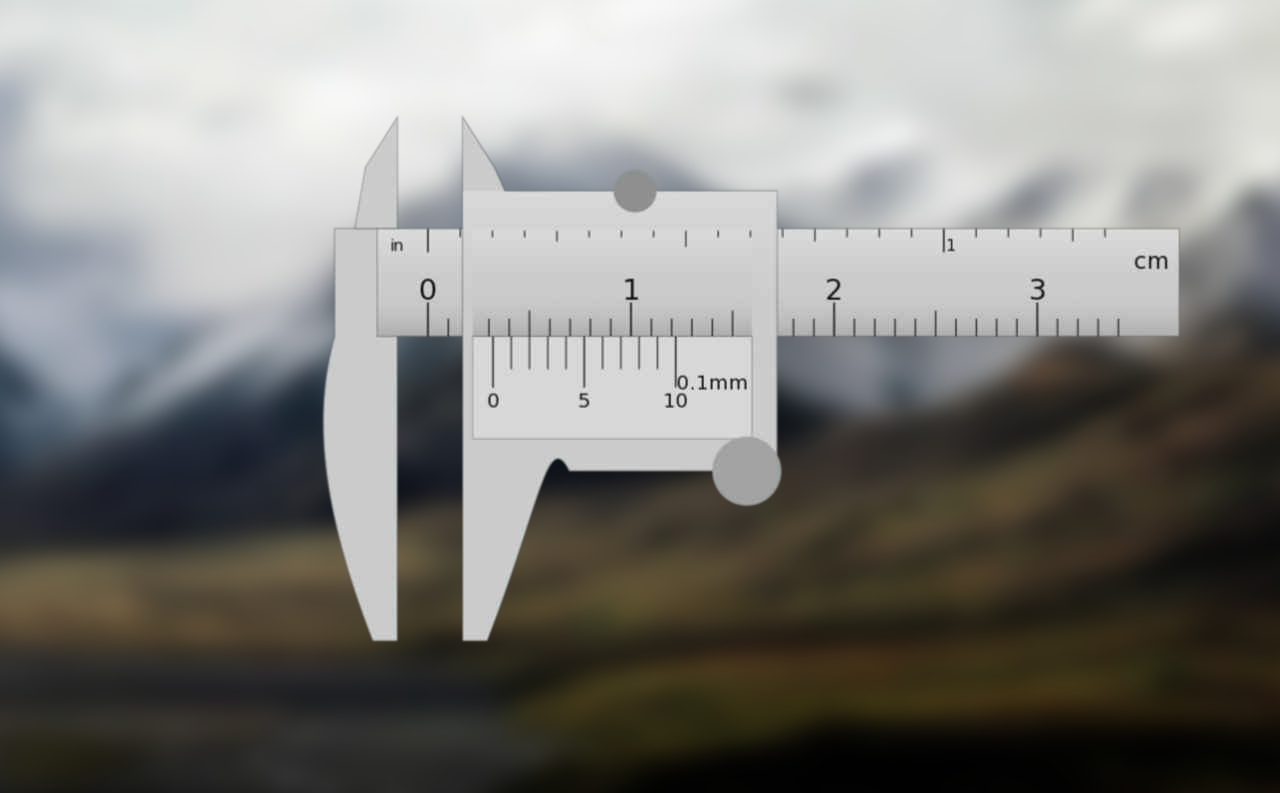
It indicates 3.2; mm
